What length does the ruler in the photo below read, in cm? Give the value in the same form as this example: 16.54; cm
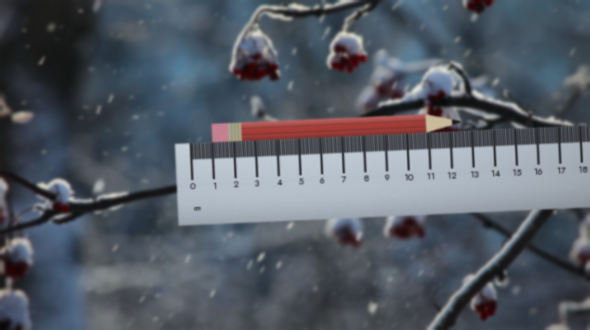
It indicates 11.5; cm
